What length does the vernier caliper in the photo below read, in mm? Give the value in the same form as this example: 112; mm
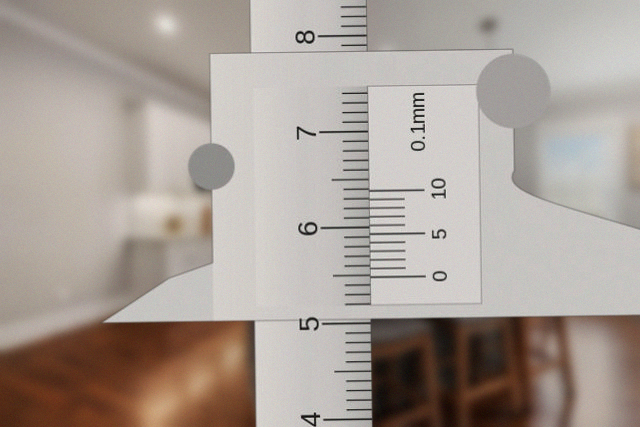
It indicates 54.8; mm
